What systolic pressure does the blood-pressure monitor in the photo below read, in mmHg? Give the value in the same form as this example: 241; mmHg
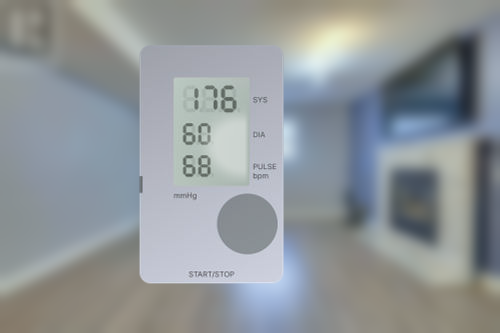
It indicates 176; mmHg
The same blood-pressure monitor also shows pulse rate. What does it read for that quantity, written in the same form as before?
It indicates 68; bpm
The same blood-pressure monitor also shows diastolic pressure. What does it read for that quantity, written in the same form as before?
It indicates 60; mmHg
